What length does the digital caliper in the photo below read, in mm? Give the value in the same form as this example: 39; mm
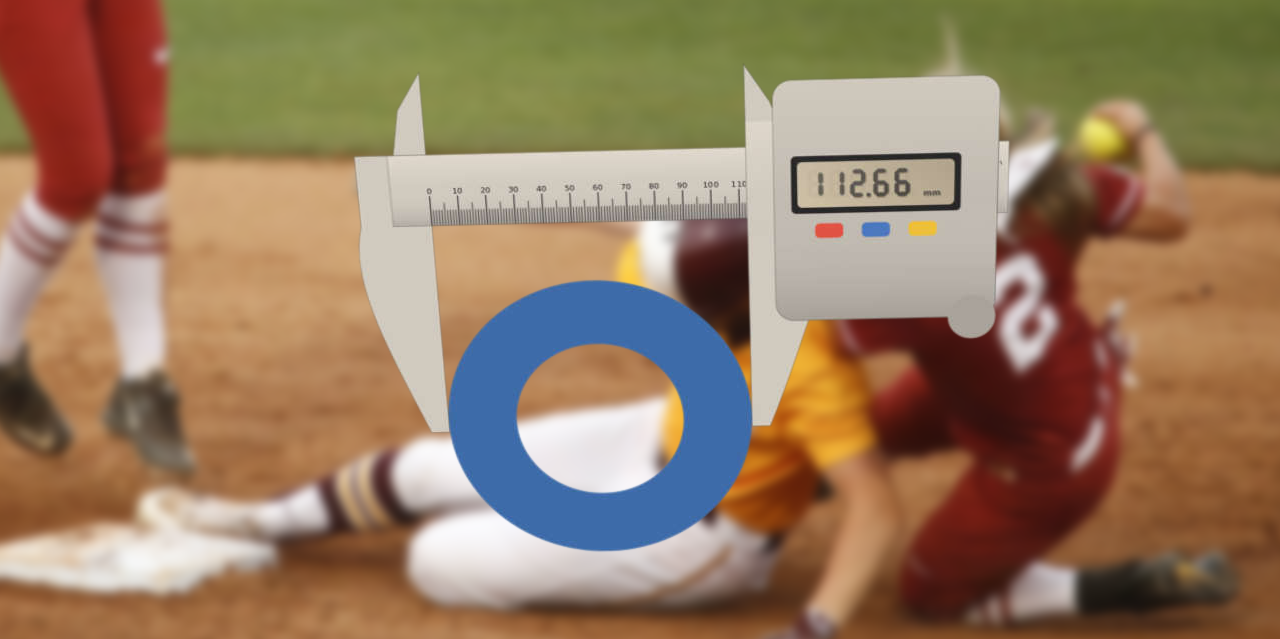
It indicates 112.66; mm
